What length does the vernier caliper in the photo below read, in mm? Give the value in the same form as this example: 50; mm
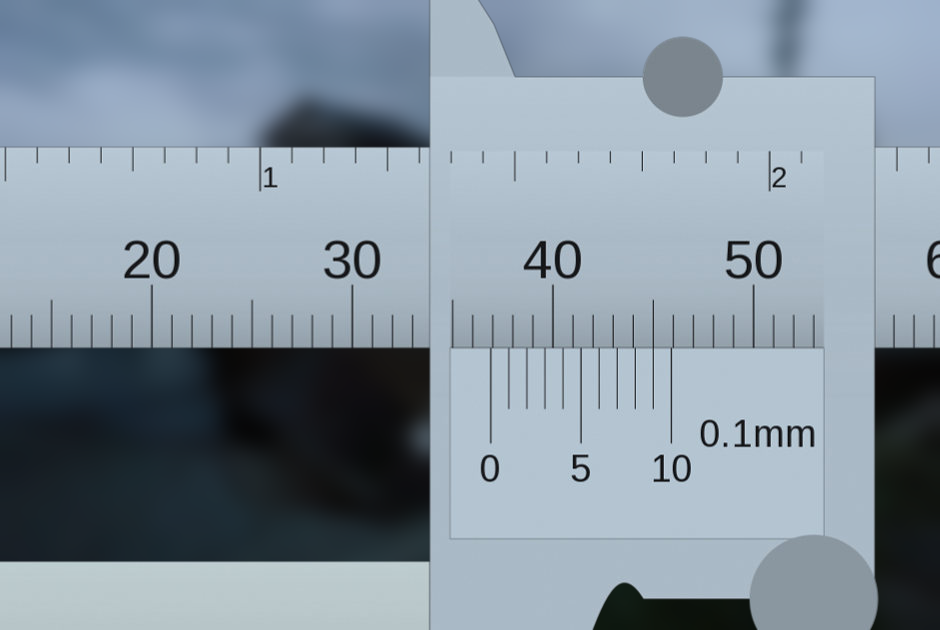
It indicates 36.9; mm
